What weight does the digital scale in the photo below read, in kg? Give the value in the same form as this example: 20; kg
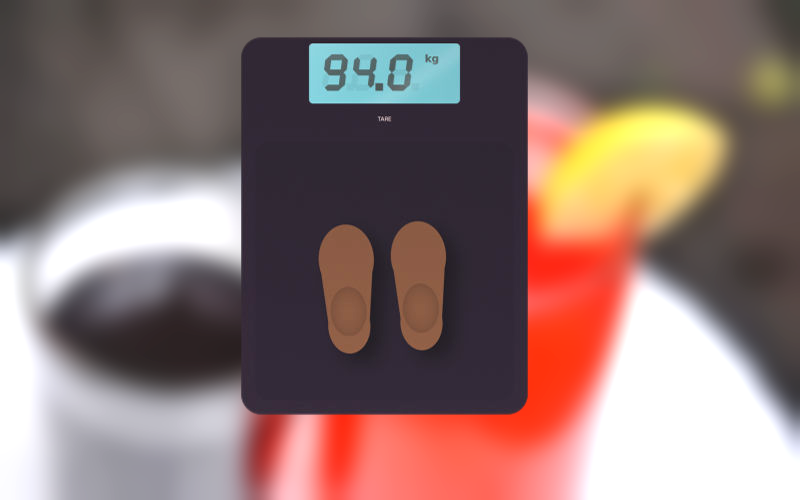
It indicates 94.0; kg
